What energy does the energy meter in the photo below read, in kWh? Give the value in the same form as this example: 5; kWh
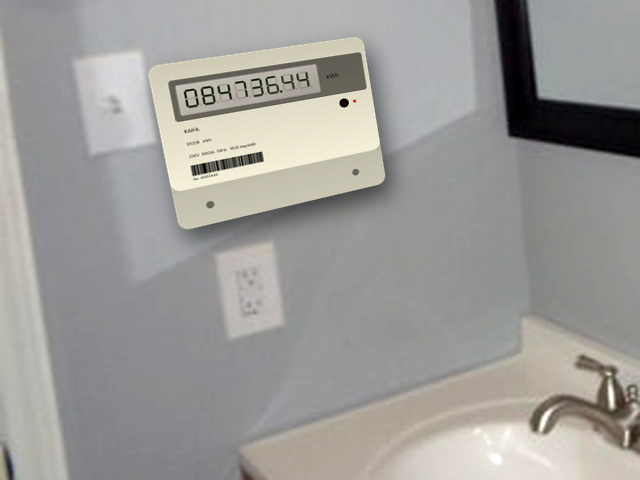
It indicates 84736.44; kWh
